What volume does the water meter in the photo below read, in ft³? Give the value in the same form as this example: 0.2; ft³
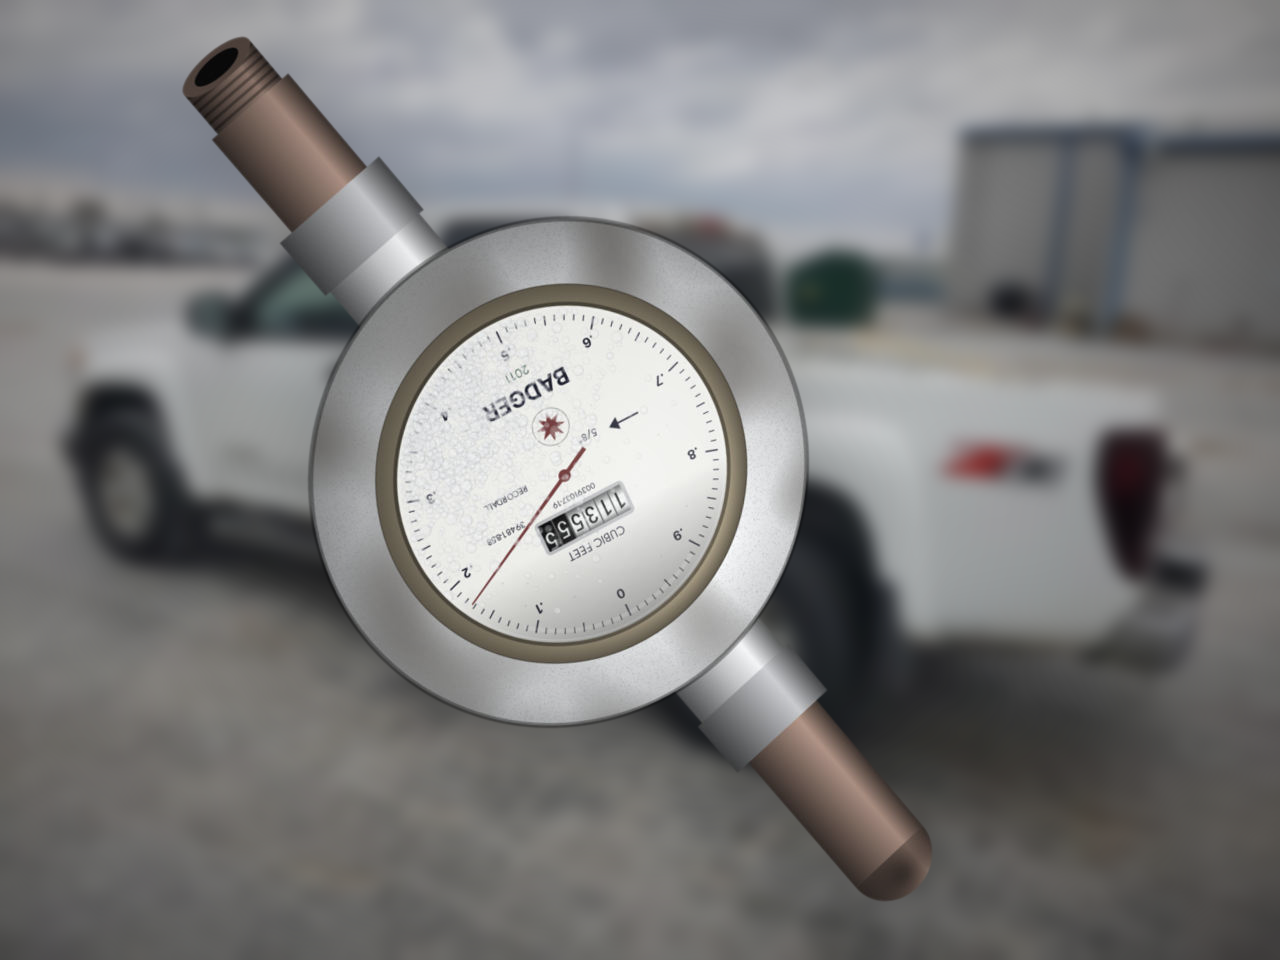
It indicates 113555.17; ft³
